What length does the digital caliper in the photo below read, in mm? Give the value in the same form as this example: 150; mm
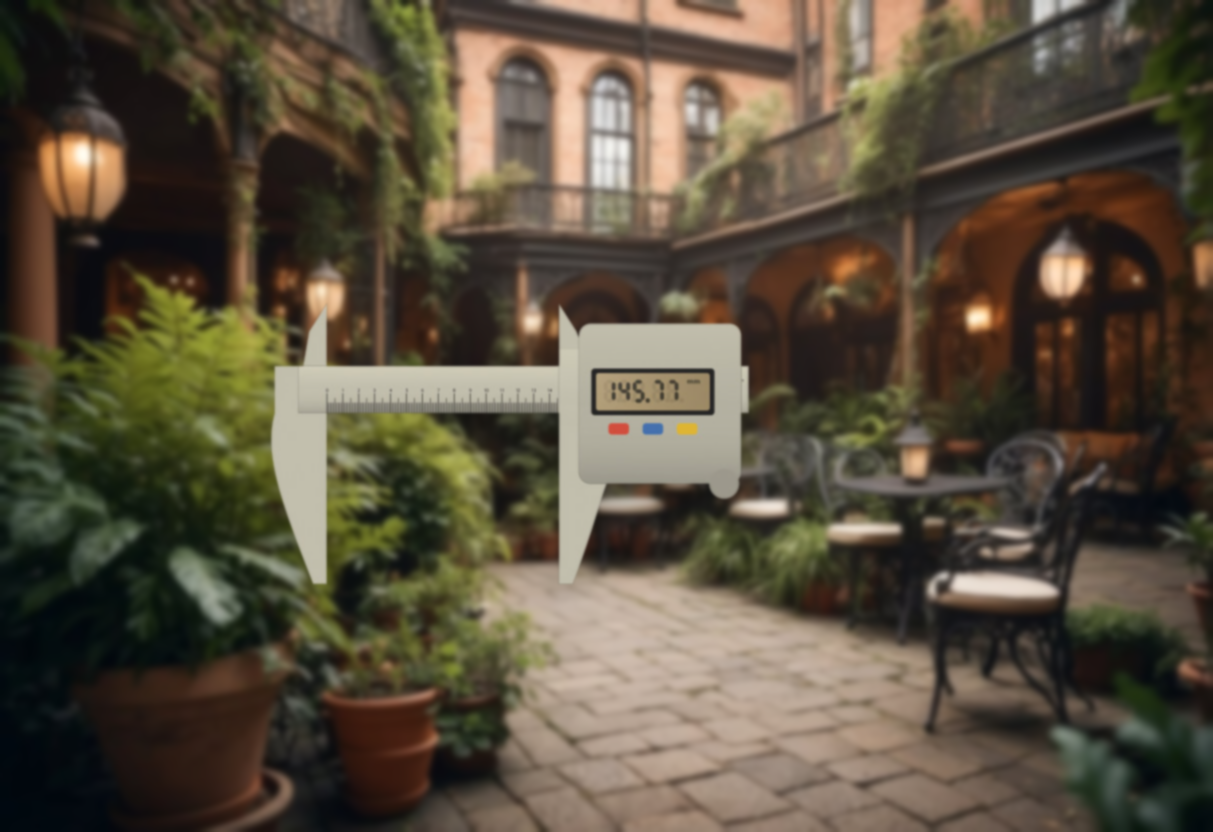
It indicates 145.77; mm
